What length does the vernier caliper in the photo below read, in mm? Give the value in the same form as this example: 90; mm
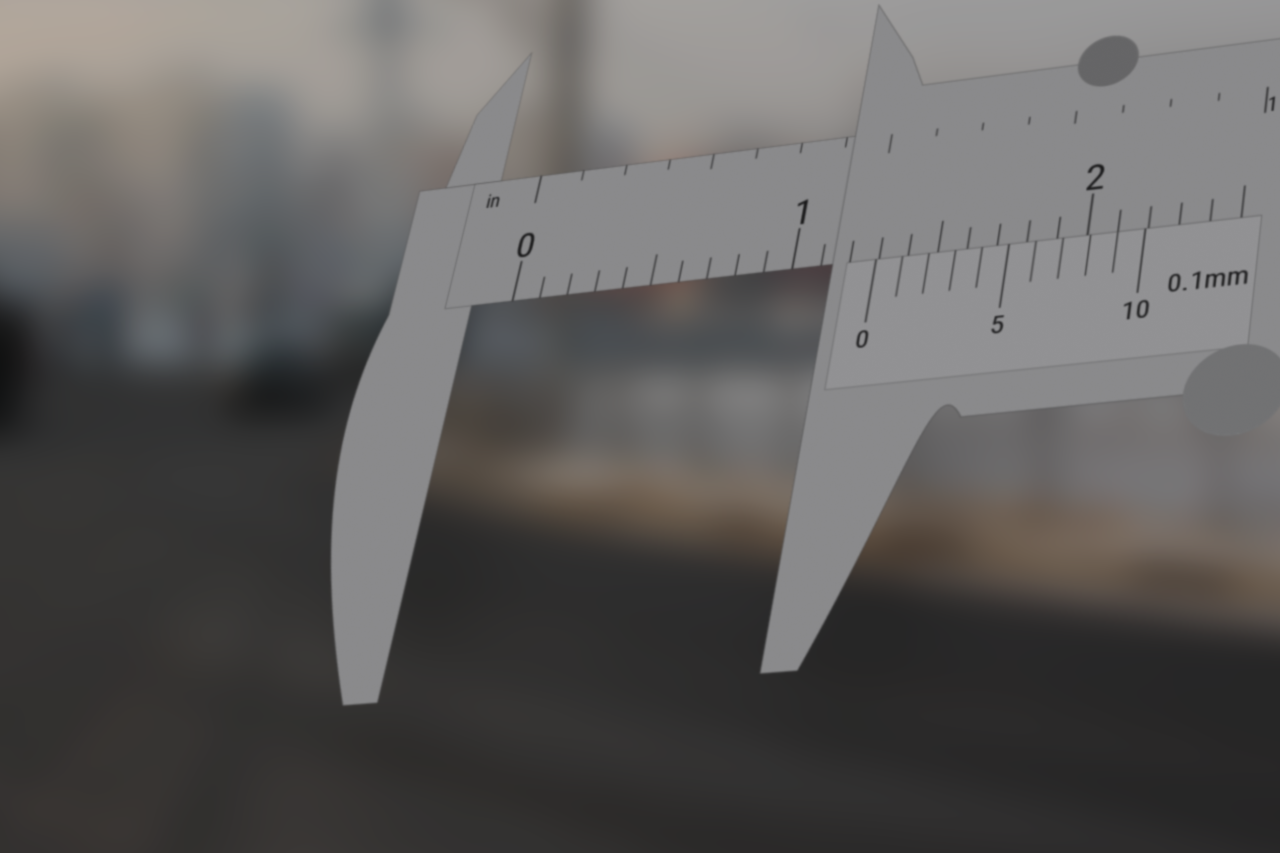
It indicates 12.9; mm
